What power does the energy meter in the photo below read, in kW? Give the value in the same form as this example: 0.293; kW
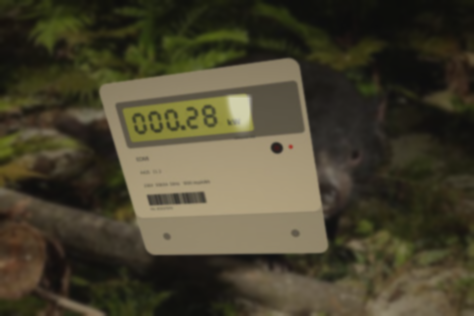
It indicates 0.28; kW
